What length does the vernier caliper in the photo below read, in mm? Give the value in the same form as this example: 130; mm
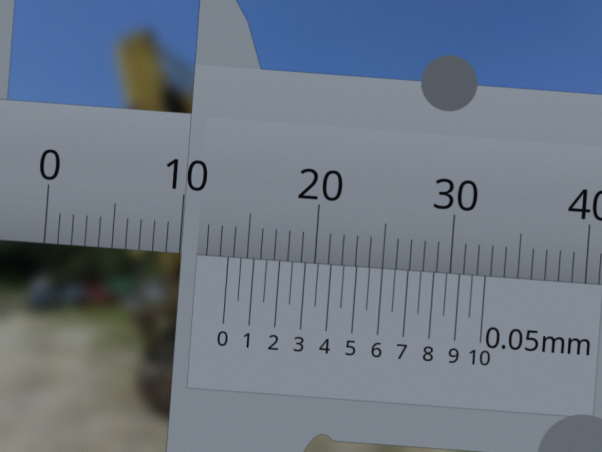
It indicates 13.6; mm
